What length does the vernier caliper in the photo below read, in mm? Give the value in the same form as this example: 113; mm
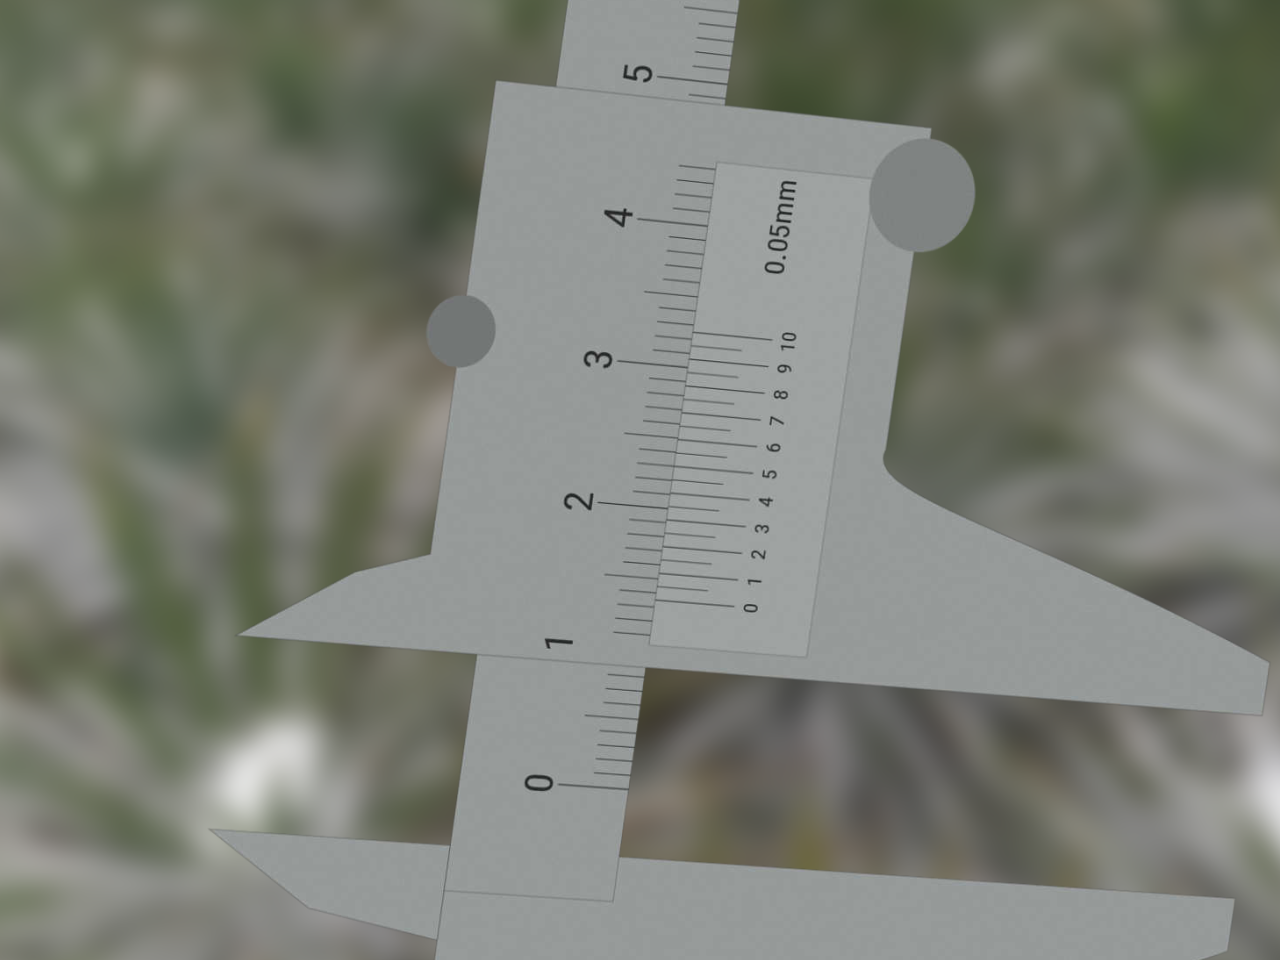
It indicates 13.5; mm
